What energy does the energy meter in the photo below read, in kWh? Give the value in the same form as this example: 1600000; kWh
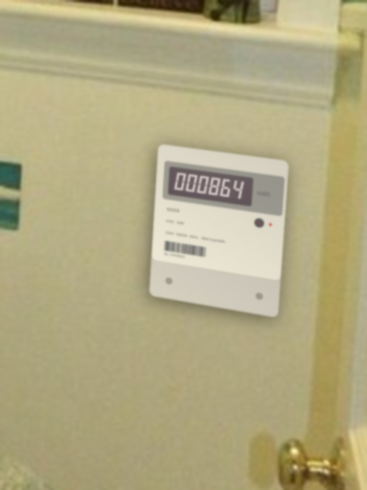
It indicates 864; kWh
